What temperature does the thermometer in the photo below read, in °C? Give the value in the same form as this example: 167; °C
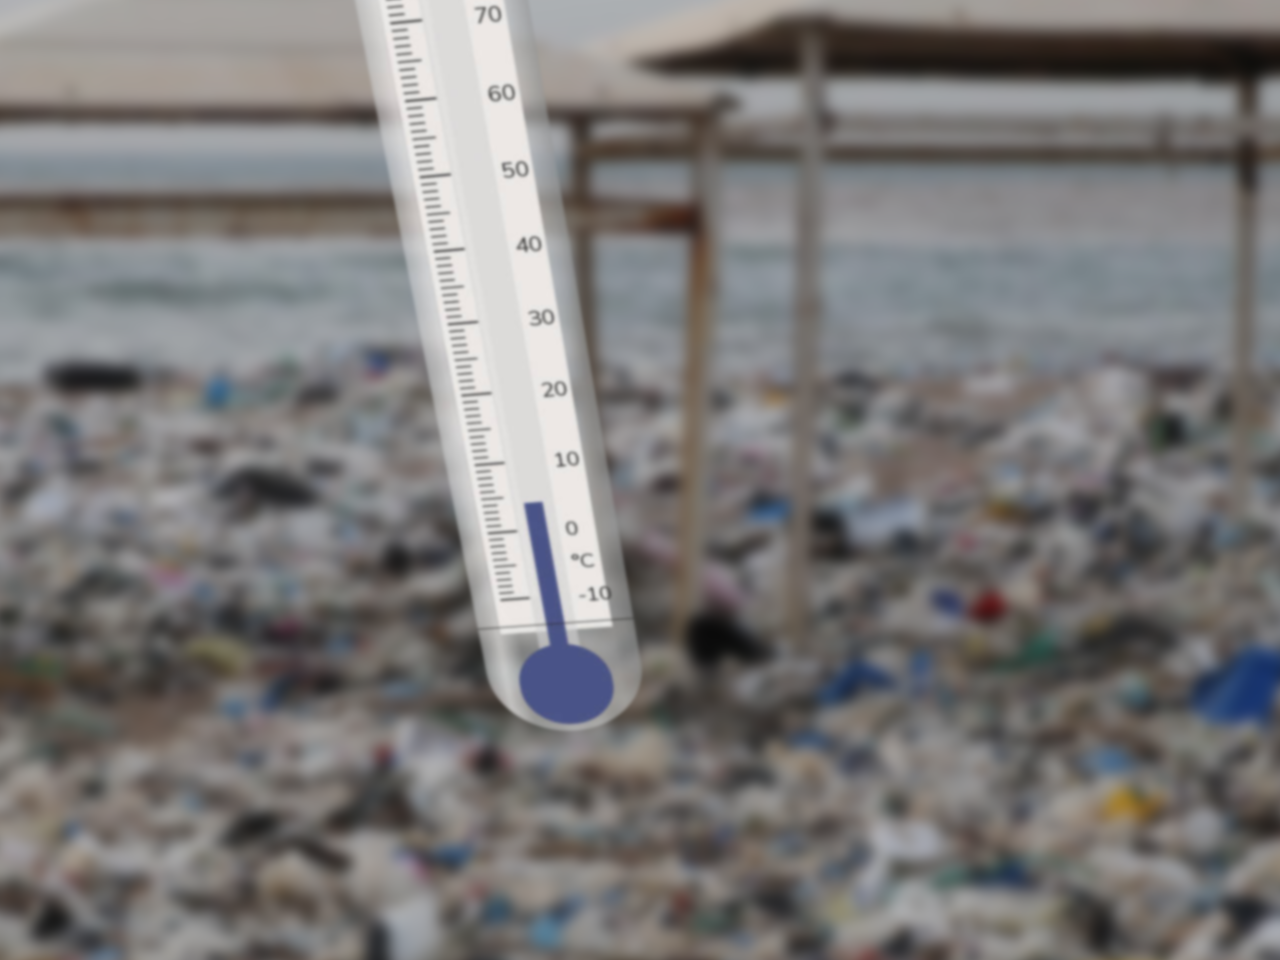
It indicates 4; °C
